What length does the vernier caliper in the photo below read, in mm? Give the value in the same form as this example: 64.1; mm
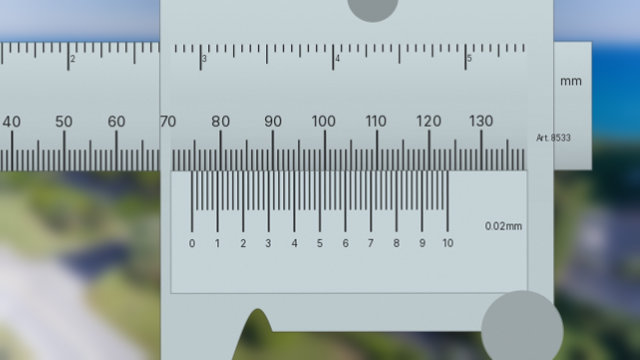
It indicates 74.5; mm
